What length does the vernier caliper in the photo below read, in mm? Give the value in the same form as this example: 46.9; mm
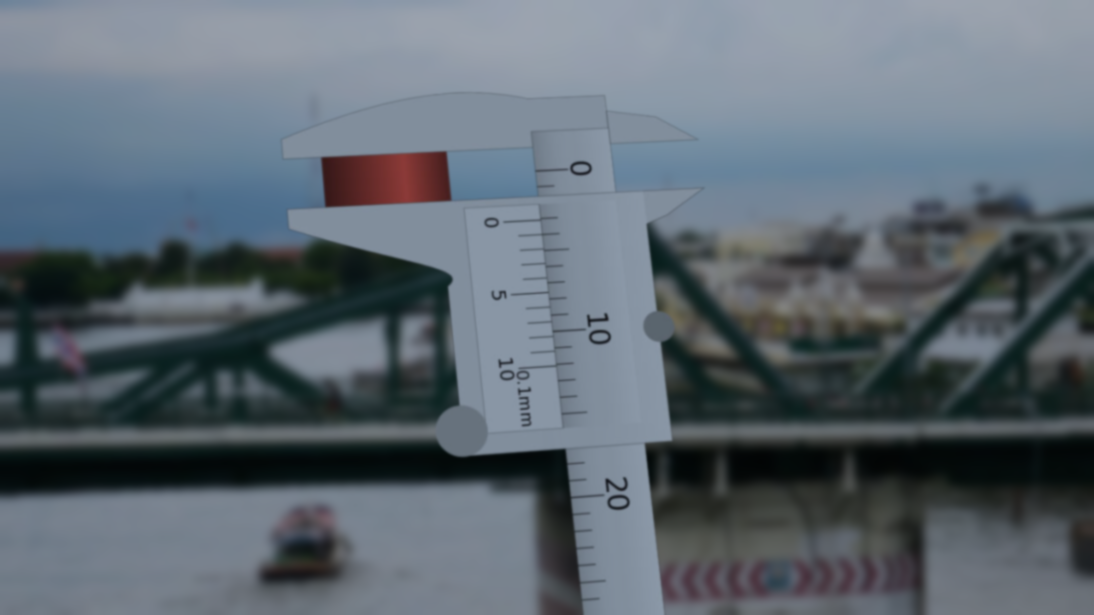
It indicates 3.1; mm
